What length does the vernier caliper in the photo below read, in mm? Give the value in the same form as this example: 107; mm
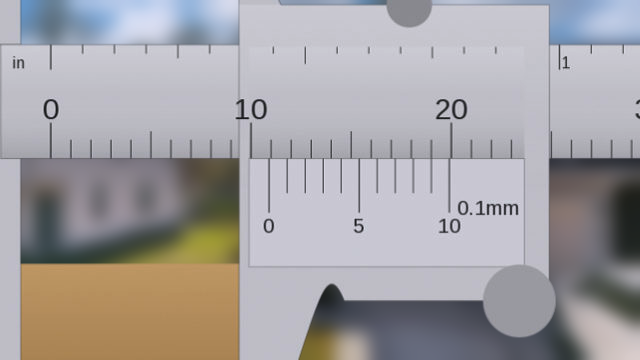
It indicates 10.9; mm
